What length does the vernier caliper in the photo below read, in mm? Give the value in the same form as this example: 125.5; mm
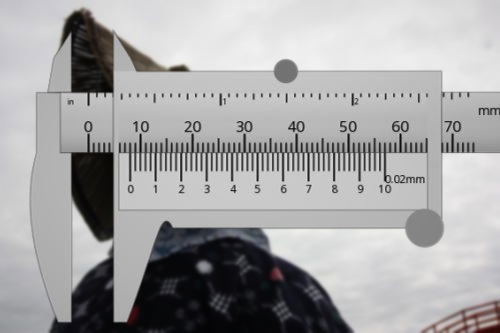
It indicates 8.0; mm
